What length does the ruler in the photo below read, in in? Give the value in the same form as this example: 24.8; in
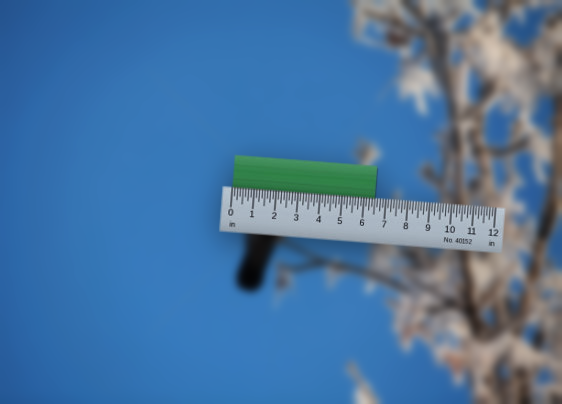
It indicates 6.5; in
